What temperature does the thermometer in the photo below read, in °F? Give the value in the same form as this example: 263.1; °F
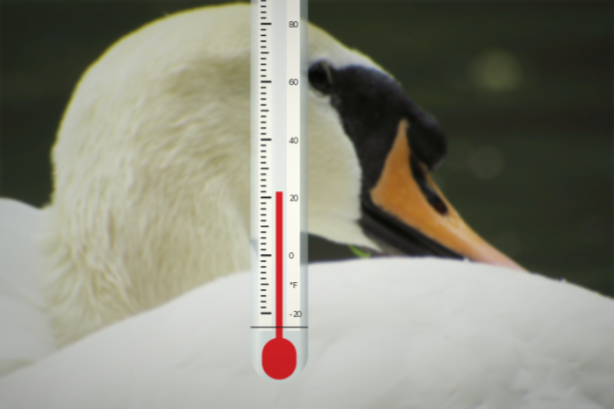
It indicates 22; °F
